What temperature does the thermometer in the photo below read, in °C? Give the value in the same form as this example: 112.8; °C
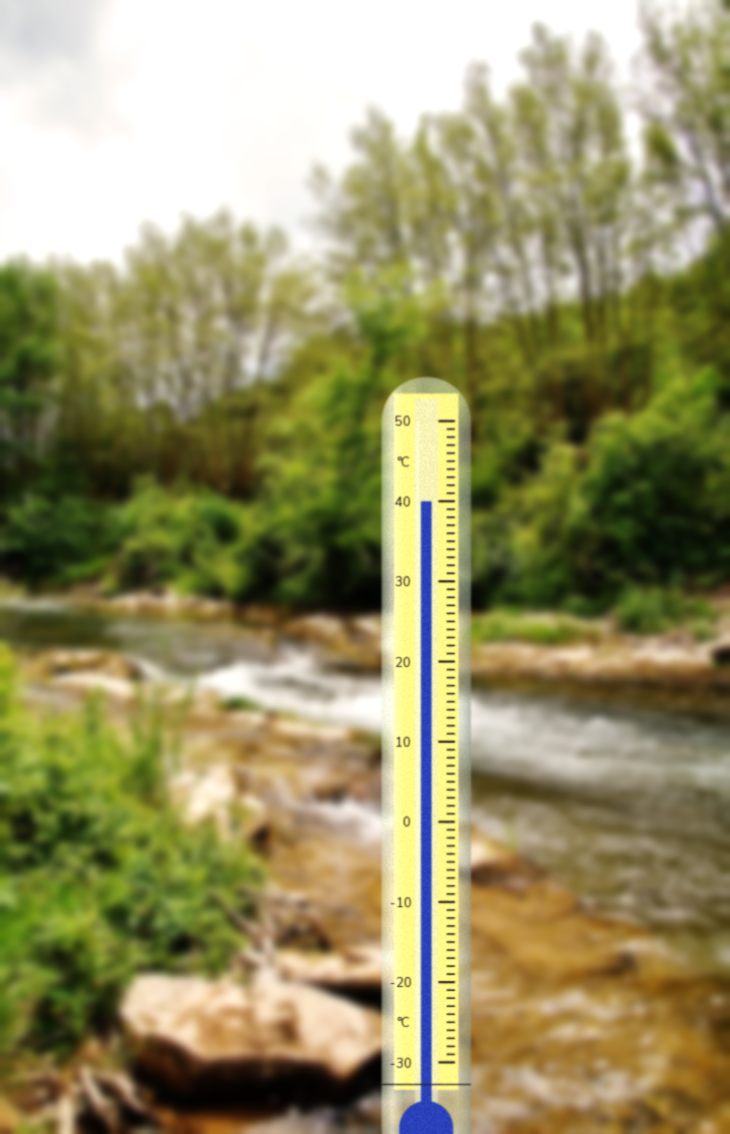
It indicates 40; °C
